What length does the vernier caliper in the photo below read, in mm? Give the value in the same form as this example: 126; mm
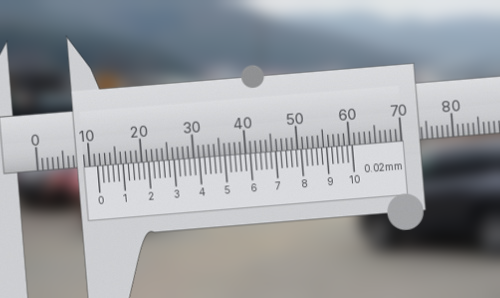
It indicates 11.5; mm
